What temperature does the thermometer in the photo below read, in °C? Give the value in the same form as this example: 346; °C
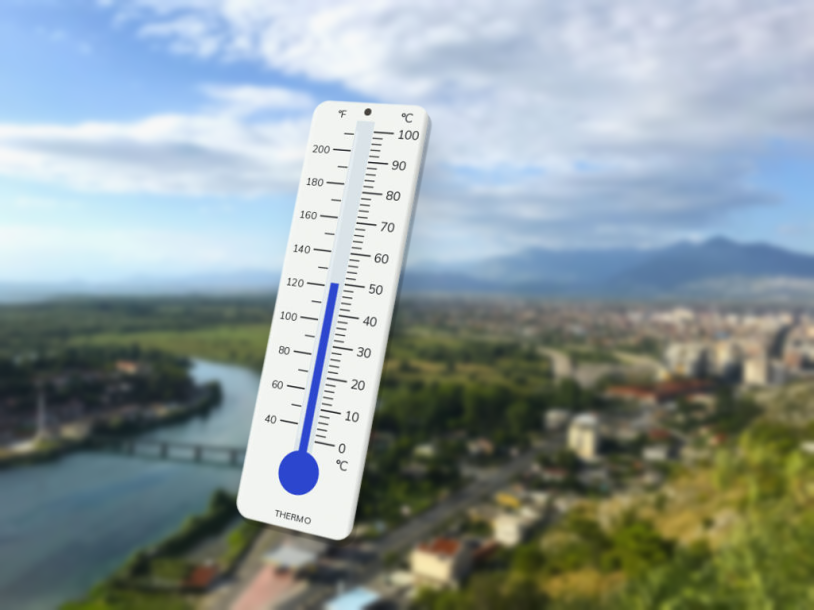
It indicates 50; °C
